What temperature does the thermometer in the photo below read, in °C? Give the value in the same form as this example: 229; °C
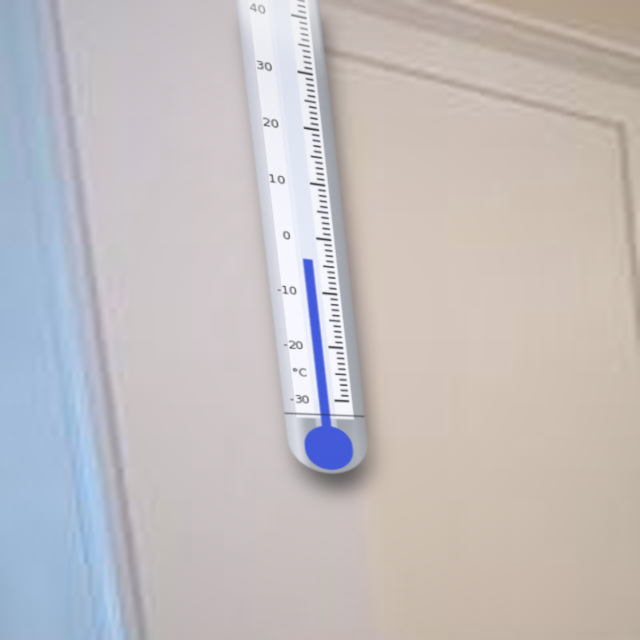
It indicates -4; °C
